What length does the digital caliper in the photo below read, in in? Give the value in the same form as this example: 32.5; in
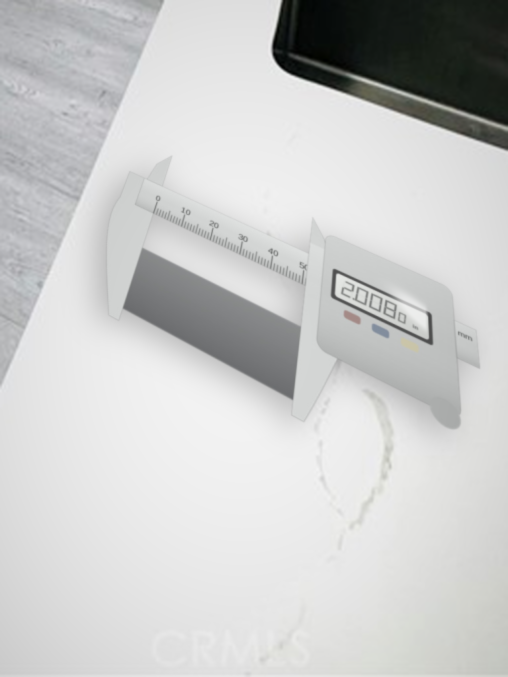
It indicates 2.0080; in
